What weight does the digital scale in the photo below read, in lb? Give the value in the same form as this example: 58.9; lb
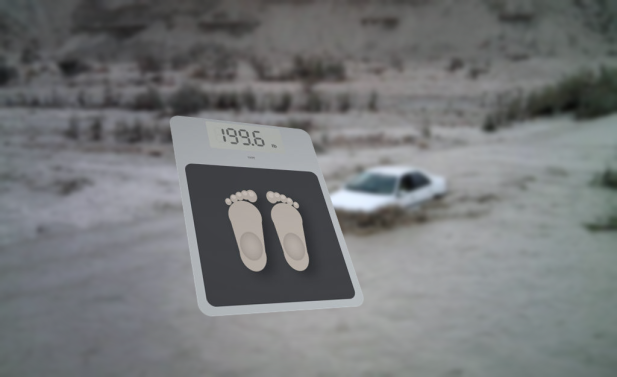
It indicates 199.6; lb
